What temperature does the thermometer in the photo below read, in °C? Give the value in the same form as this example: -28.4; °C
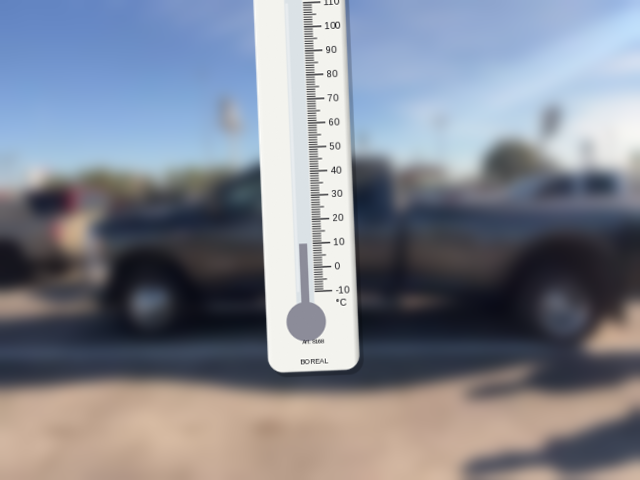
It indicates 10; °C
